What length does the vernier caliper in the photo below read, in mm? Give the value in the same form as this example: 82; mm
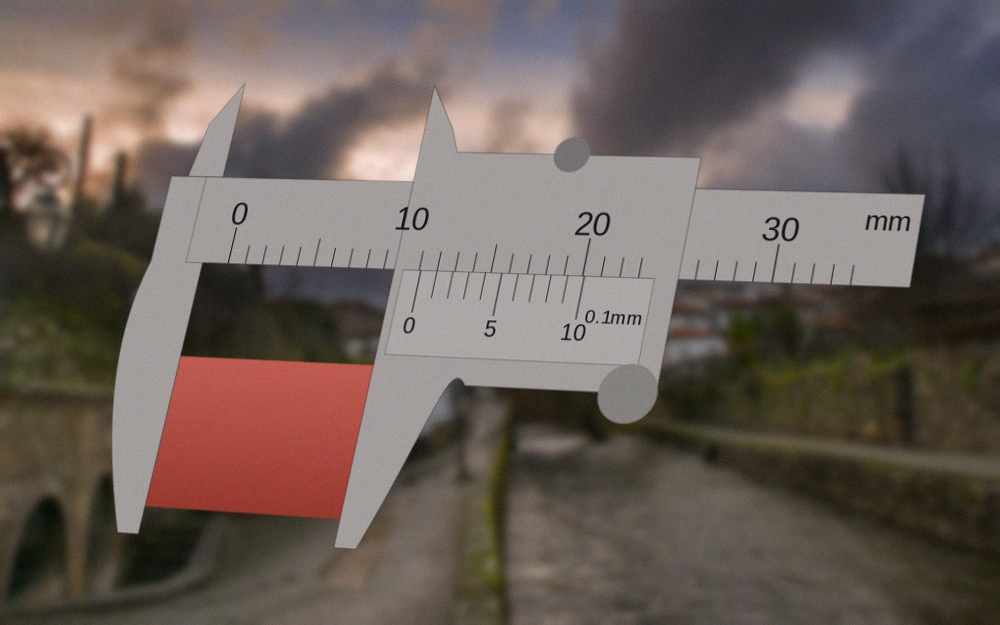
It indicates 11.1; mm
